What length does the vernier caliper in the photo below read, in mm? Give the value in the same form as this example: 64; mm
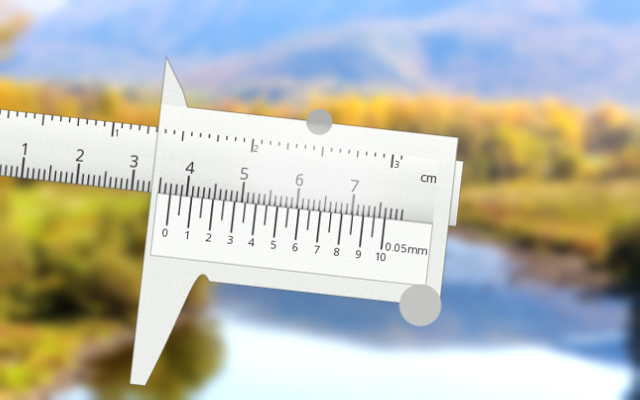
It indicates 37.0; mm
